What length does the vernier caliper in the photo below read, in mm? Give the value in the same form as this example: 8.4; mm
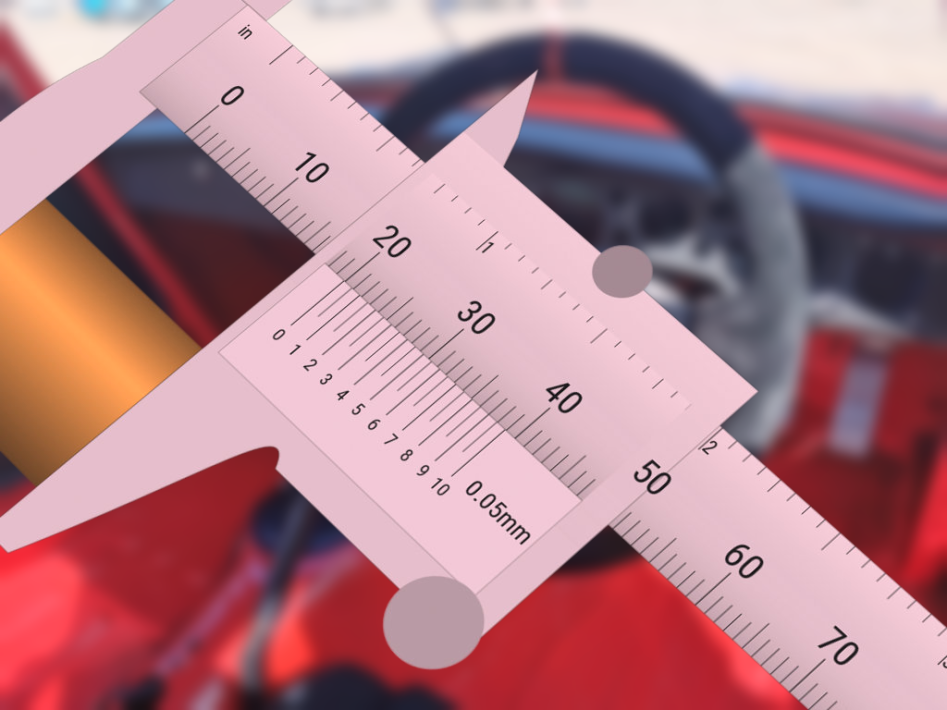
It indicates 19.9; mm
